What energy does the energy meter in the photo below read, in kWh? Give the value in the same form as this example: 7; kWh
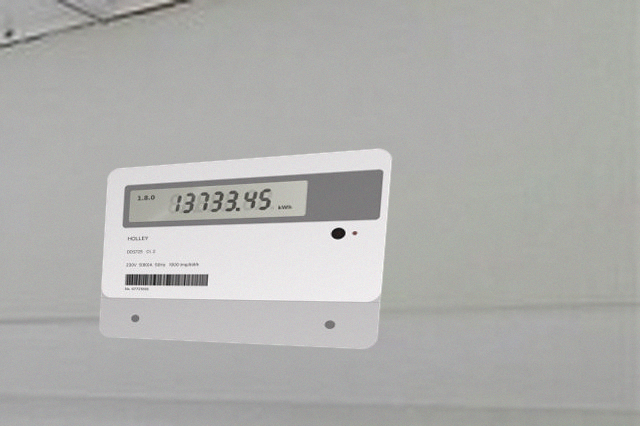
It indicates 13733.45; kWh
